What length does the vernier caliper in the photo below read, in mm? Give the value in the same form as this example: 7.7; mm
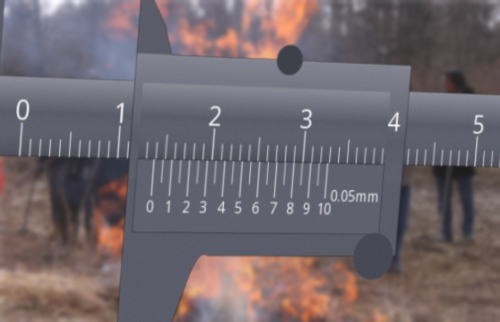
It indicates 13.8; mm
